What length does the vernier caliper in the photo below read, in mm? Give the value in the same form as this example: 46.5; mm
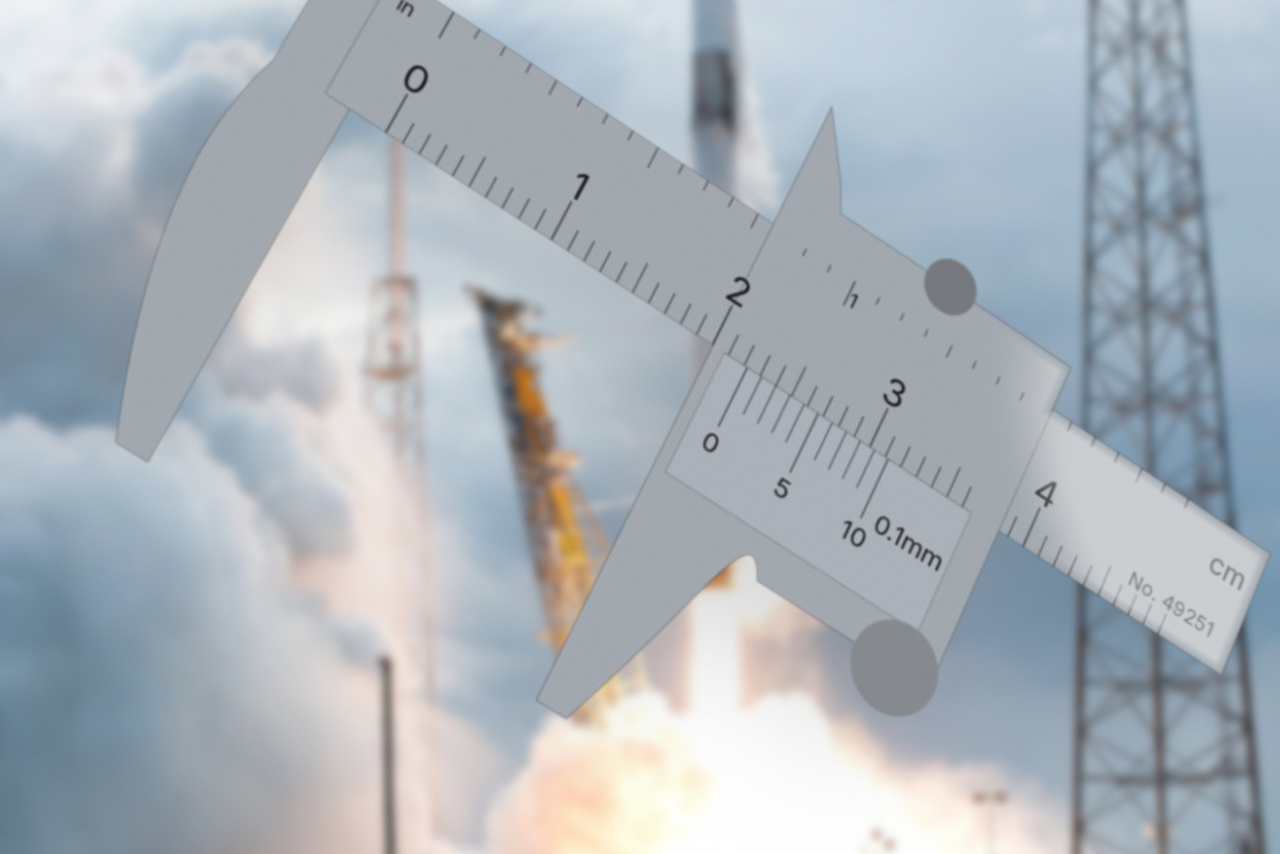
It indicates 22.2; mm
